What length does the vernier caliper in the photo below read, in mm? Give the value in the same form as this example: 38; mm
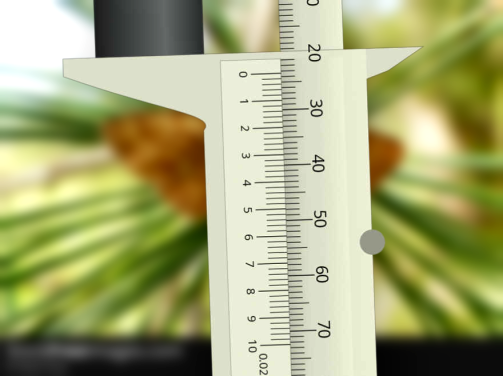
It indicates 23.4; mm
